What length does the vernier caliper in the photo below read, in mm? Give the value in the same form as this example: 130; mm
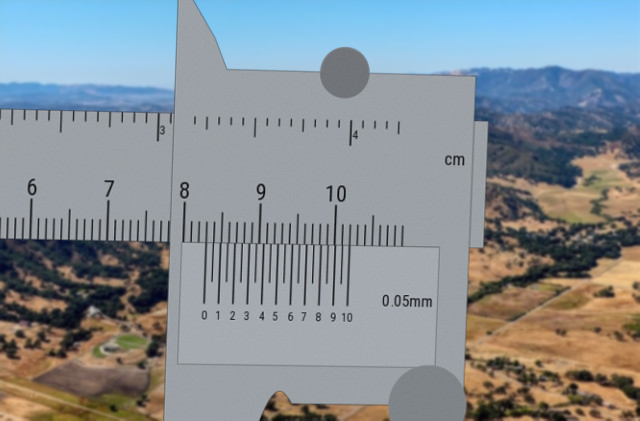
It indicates 83.0; mm
